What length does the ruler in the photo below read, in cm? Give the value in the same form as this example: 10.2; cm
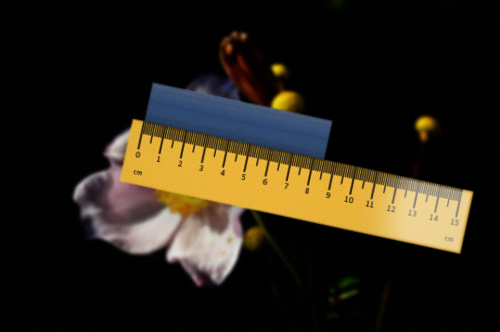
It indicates 8.5; cm
